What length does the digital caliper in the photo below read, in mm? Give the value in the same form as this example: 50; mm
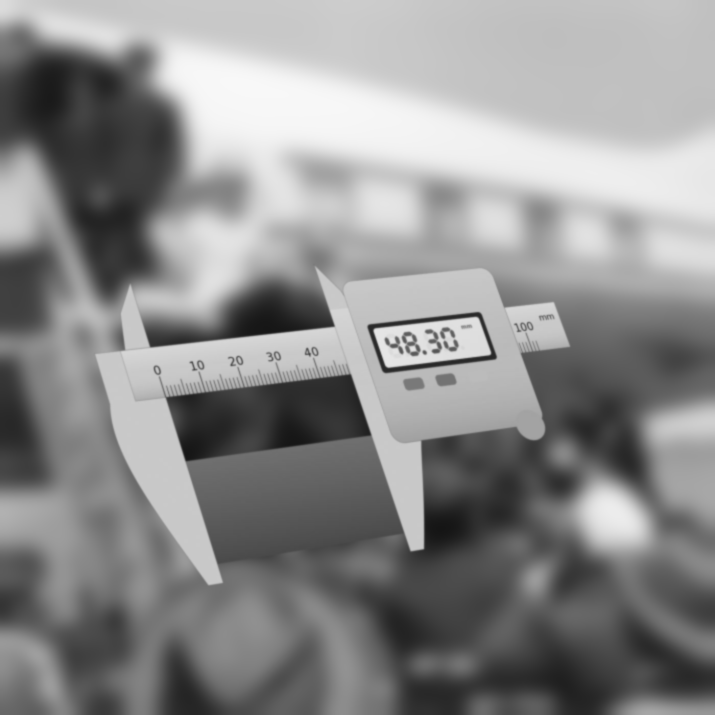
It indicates 48.30; mm
